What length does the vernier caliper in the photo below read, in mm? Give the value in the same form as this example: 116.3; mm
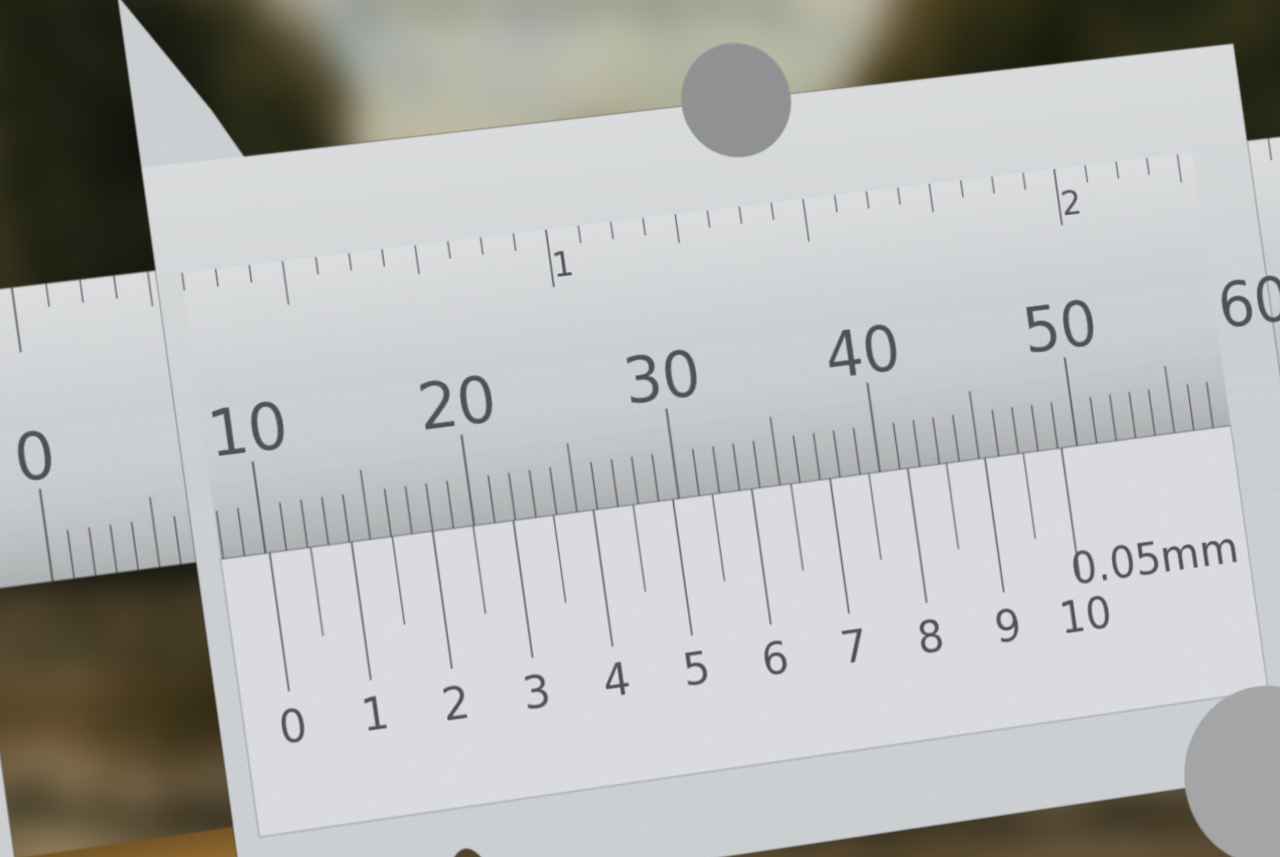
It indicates 10.2; mm
